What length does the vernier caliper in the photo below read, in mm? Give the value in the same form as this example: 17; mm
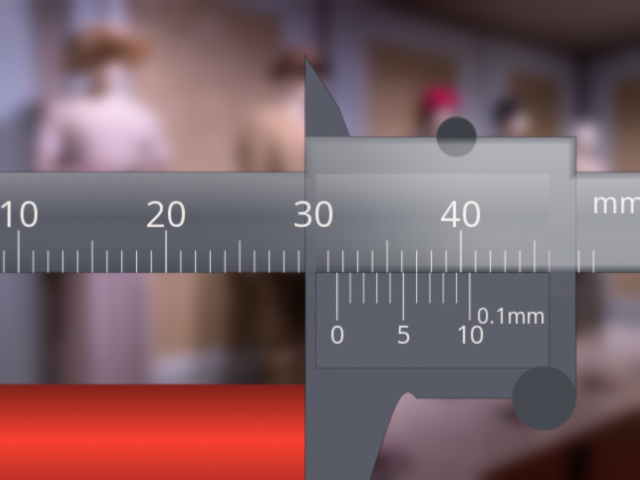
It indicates 31.6; mm
